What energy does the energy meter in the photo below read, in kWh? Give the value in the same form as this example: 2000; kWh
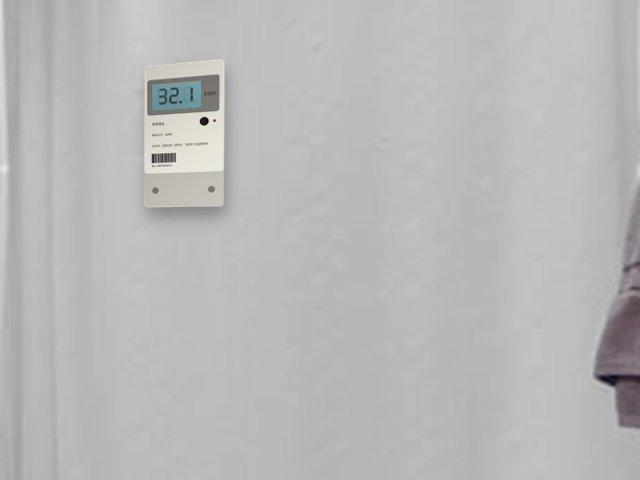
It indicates 32.1; kWh
